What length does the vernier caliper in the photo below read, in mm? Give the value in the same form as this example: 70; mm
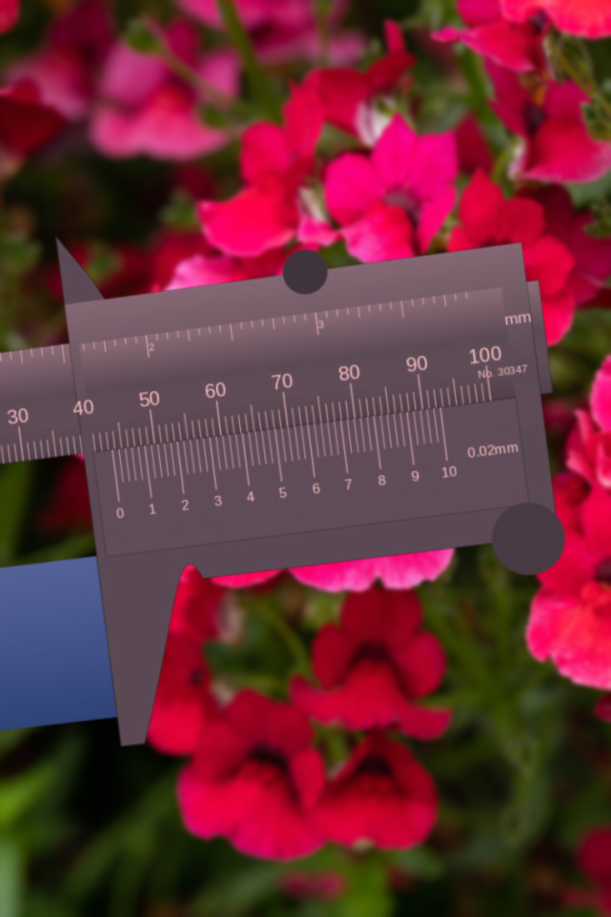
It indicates 43.6; mm
